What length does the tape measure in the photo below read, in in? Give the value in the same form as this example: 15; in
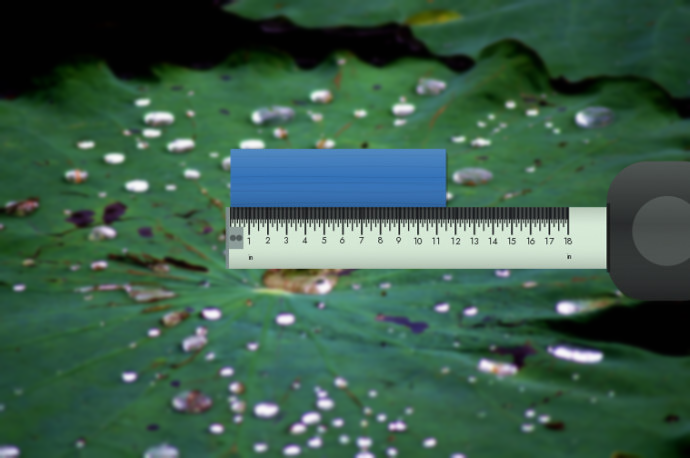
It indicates 11.5; in
